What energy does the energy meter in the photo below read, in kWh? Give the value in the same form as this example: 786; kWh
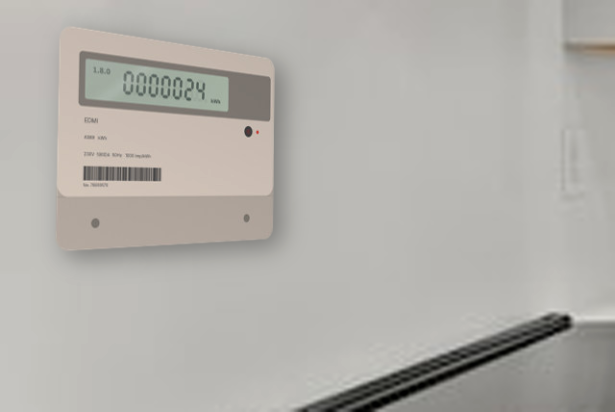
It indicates 24; kWh
